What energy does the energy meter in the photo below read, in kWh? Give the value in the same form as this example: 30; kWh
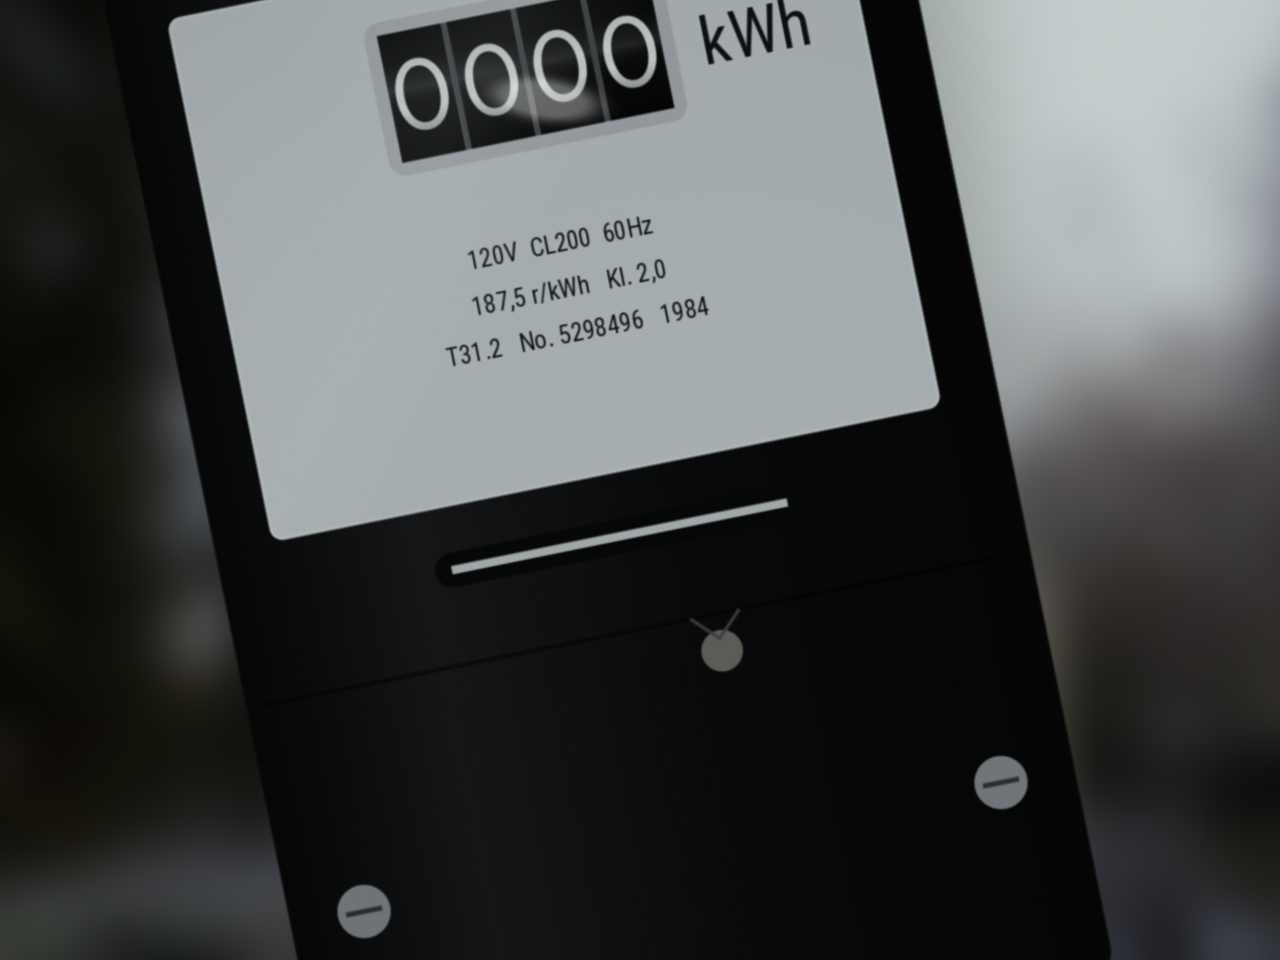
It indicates 0; kWh
